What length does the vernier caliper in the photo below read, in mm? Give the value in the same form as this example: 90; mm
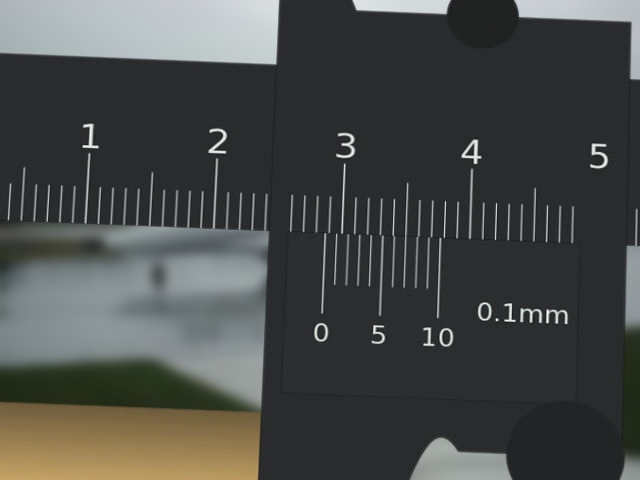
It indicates 28.7; mm
